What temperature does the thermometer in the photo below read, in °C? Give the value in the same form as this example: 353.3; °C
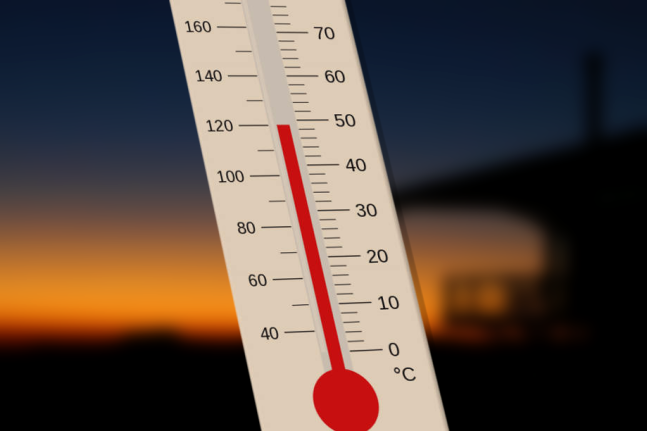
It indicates 49; °C
